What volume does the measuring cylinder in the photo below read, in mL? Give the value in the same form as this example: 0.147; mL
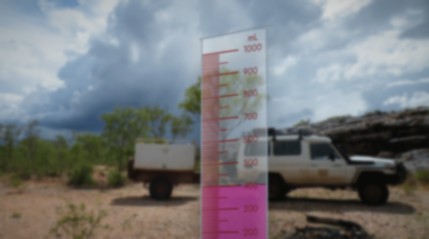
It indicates 400; mL
